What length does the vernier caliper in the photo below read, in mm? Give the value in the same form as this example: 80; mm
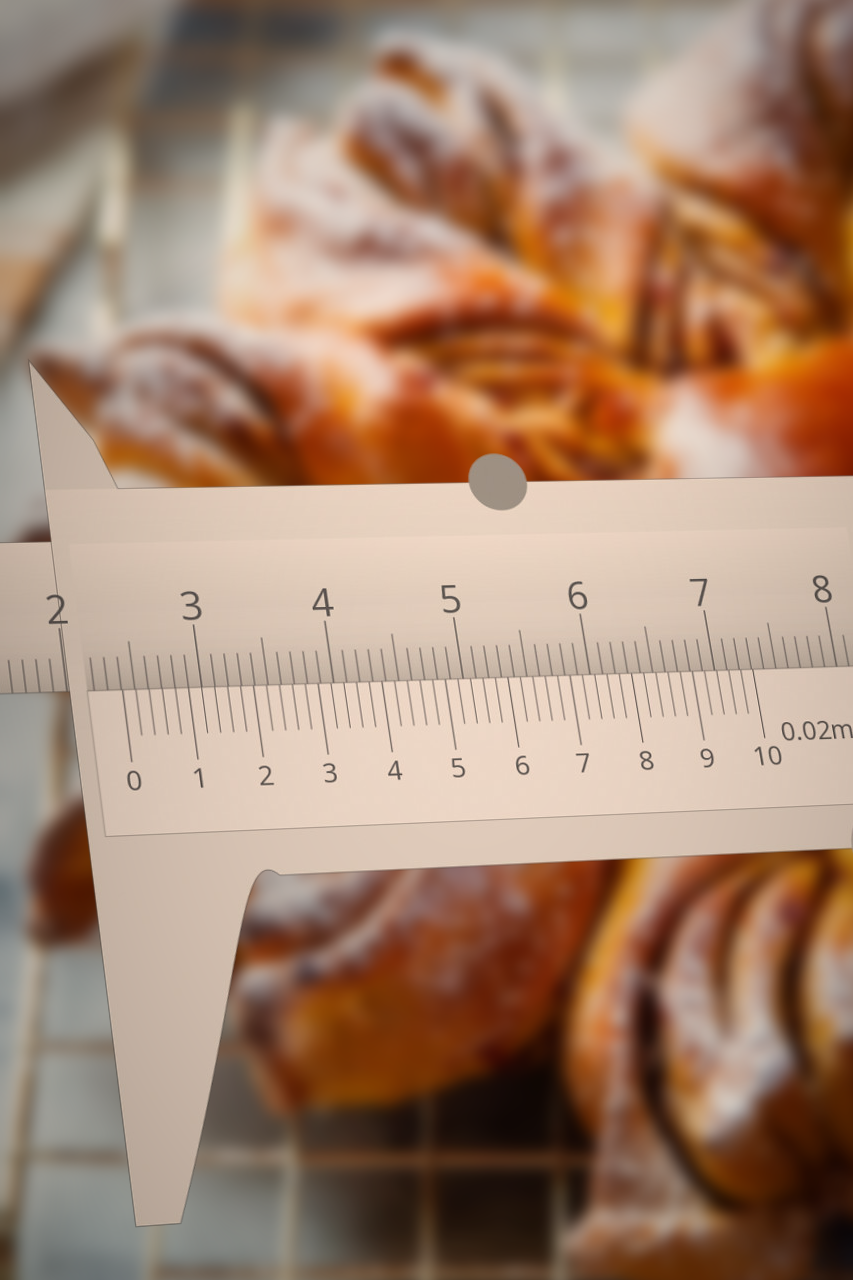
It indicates 24.1; mm
